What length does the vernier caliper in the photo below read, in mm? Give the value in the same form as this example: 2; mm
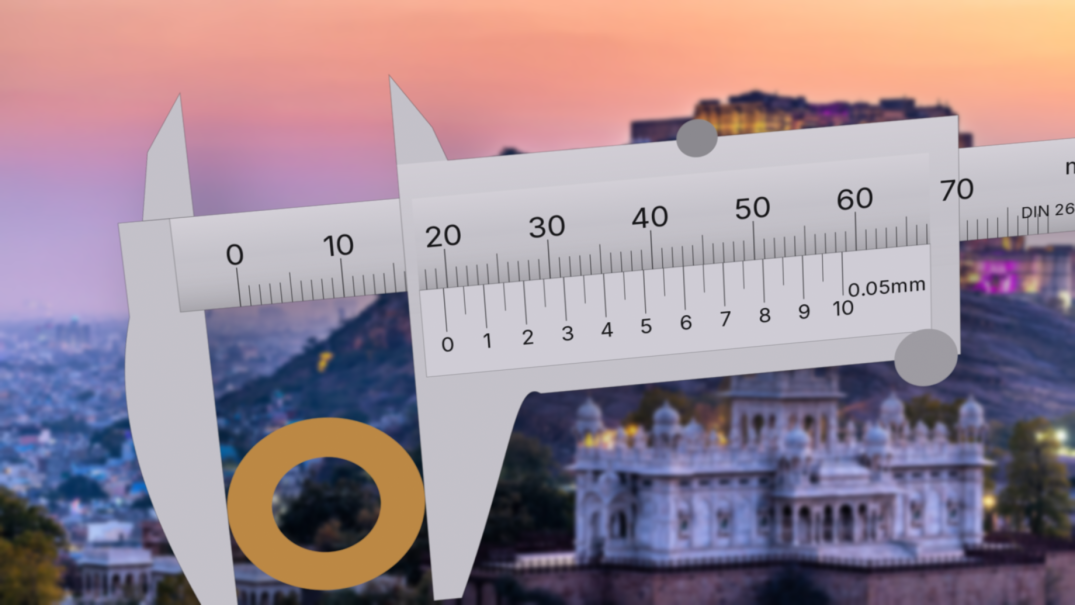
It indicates 19.6; mm
